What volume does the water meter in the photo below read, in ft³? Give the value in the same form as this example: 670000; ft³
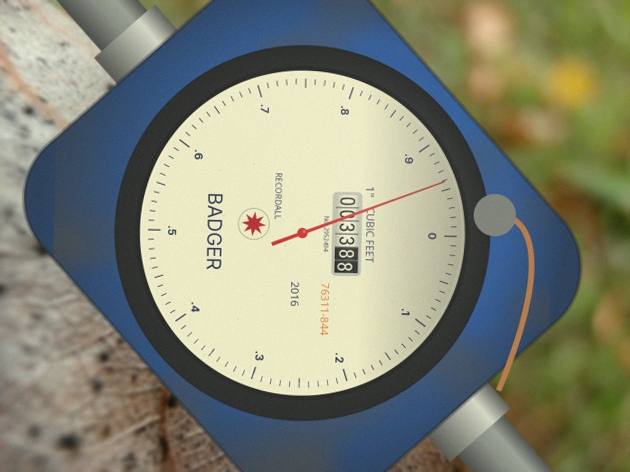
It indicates 3387.94; ft³
